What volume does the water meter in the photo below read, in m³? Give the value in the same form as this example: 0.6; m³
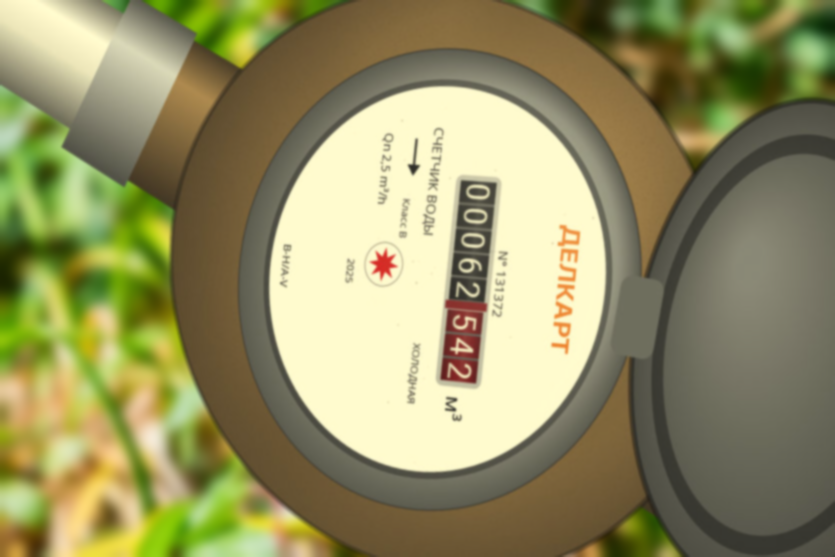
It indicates 62.542; m³
